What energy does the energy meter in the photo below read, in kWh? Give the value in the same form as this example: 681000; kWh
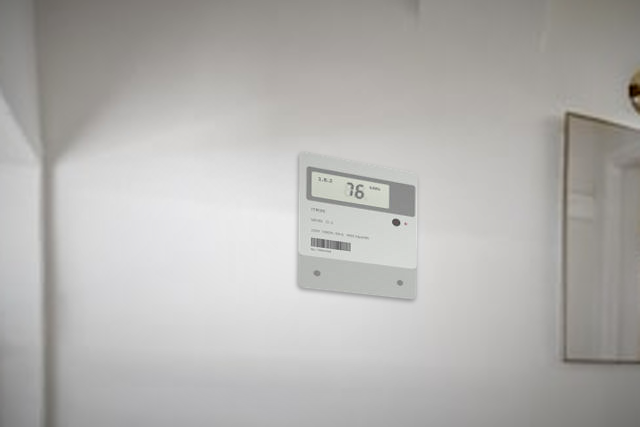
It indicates 76; kWh
